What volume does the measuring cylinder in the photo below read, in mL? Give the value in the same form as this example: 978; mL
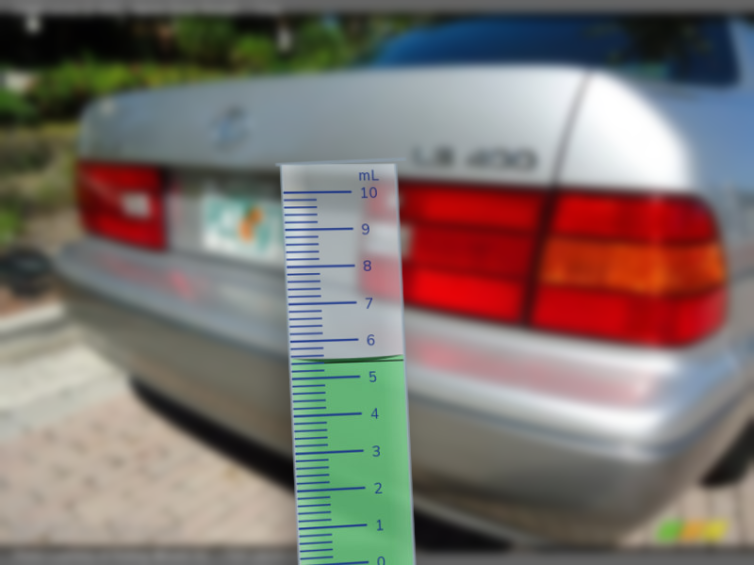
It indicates 5.4; mL
